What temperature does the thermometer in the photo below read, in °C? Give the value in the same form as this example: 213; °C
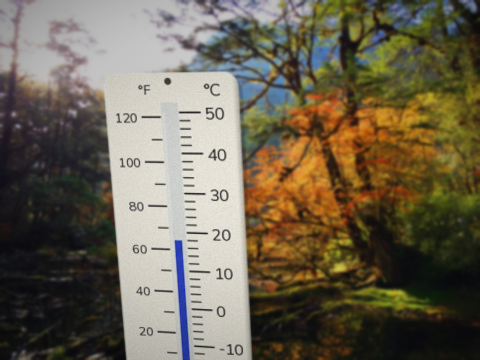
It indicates 18; °C
